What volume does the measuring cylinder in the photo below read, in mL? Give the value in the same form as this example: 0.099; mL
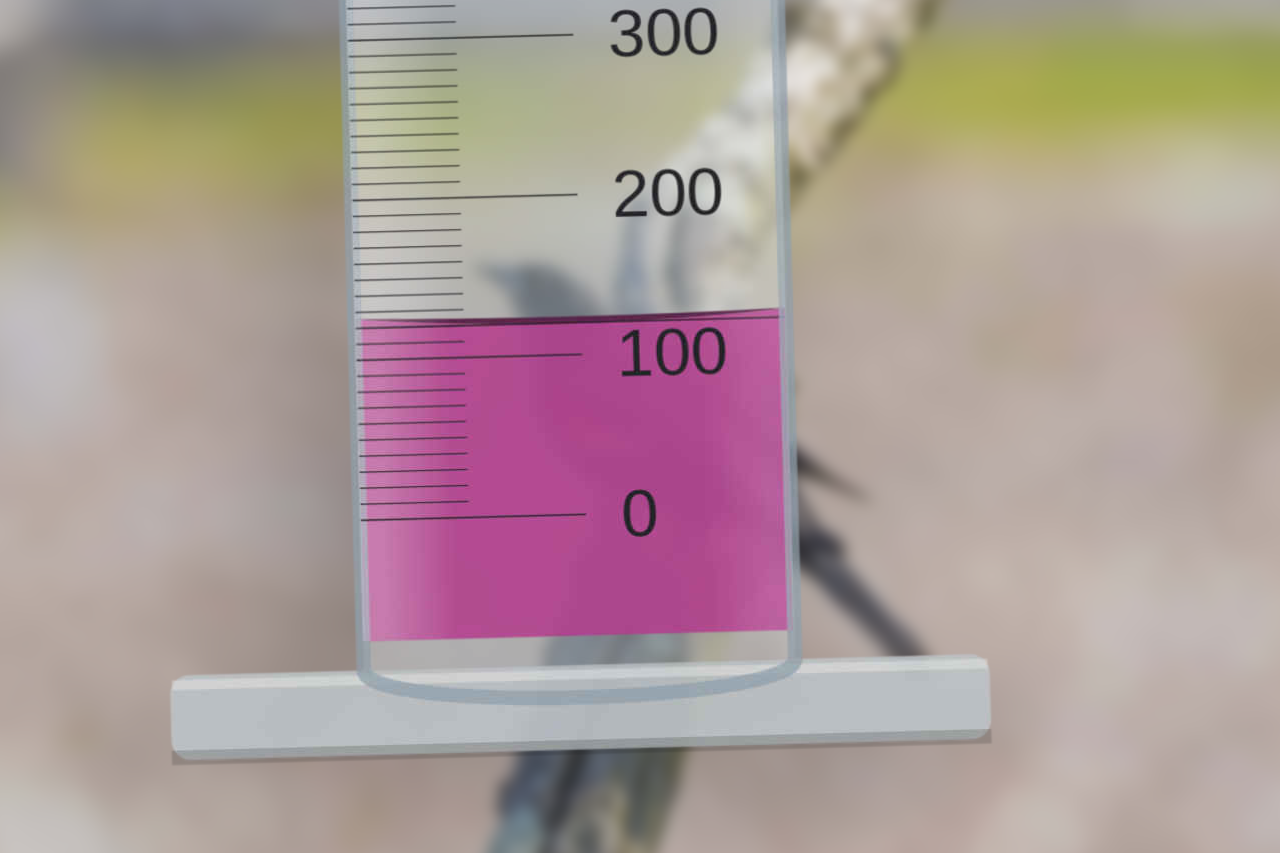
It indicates 120; mL
